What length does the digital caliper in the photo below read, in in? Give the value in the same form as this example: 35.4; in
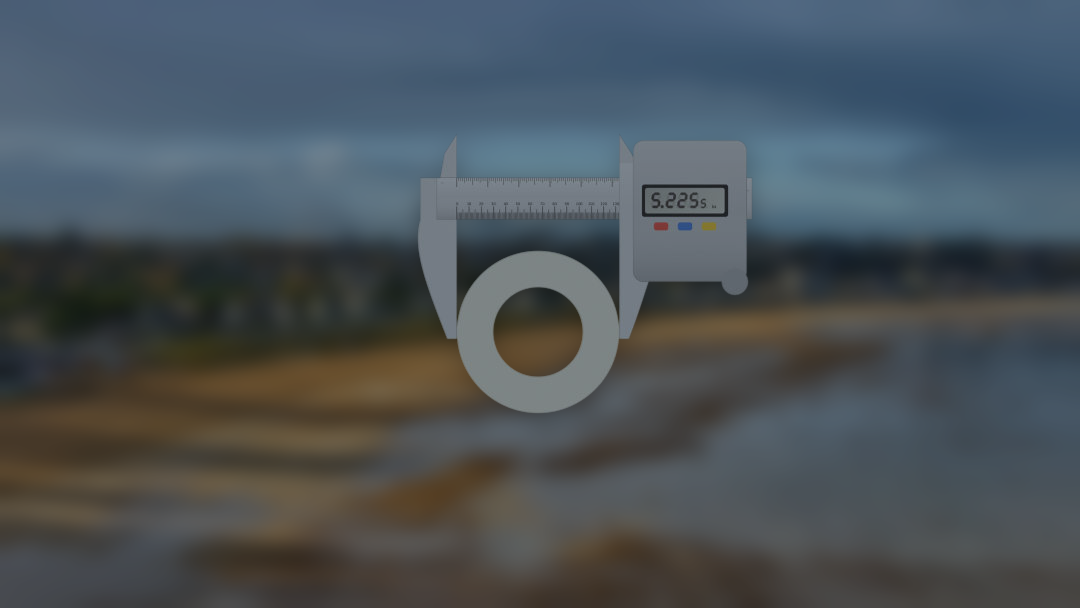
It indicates 5.2255; in
